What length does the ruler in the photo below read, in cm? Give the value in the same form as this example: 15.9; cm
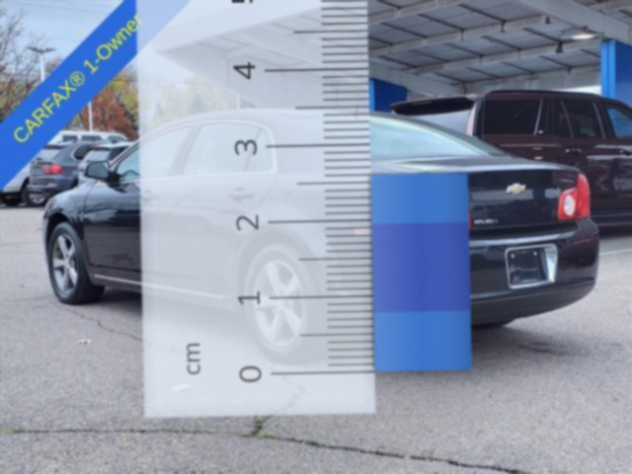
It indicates 2.6; cm
